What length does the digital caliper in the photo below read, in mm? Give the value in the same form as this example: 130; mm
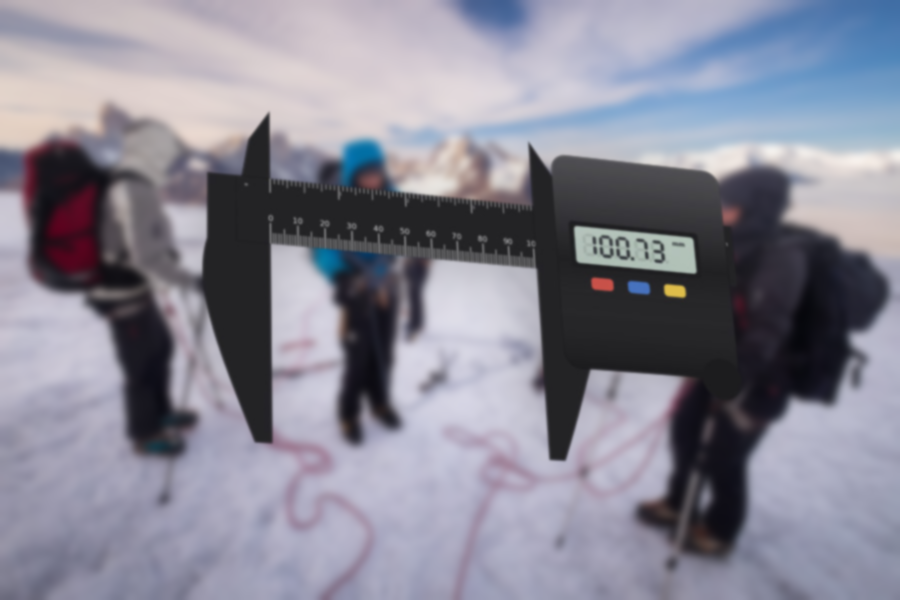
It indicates 100.73; mm
